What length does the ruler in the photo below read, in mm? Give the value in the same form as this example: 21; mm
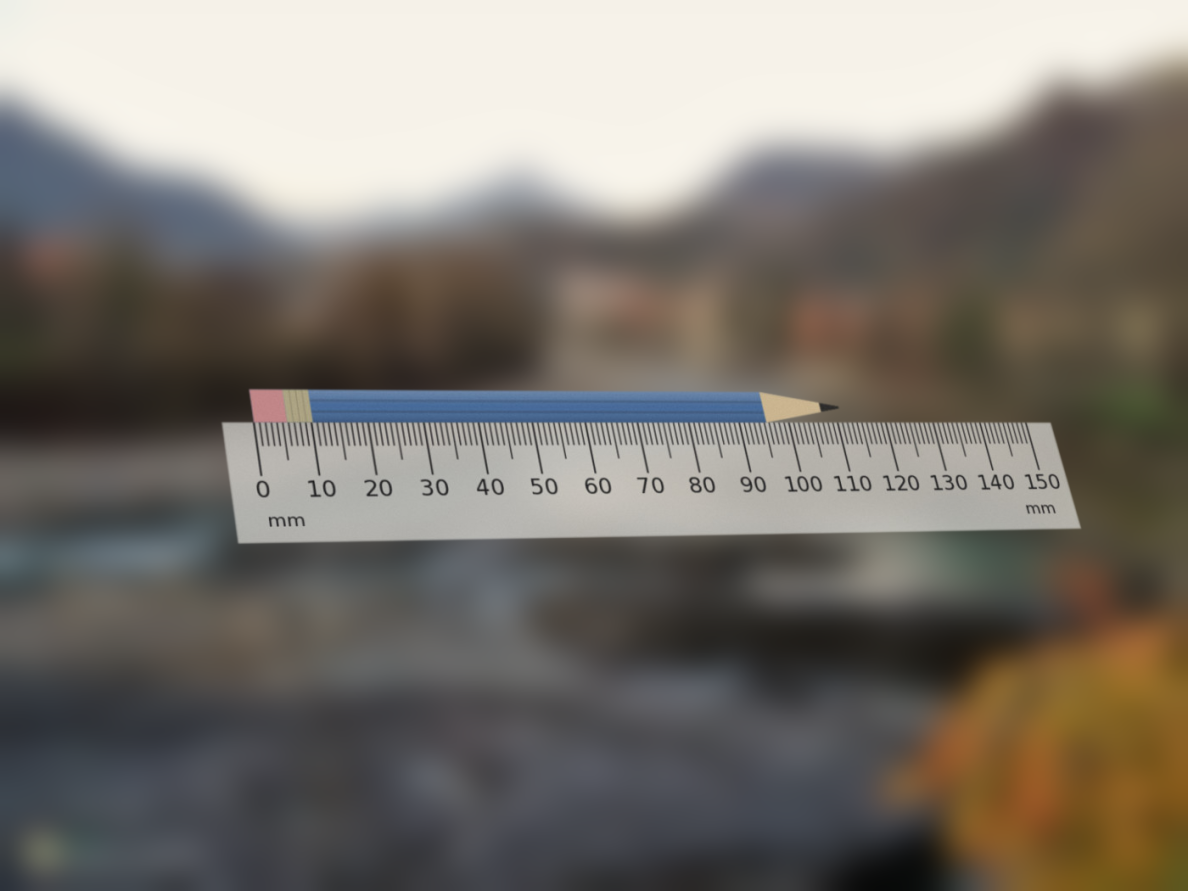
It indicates 111; mm
